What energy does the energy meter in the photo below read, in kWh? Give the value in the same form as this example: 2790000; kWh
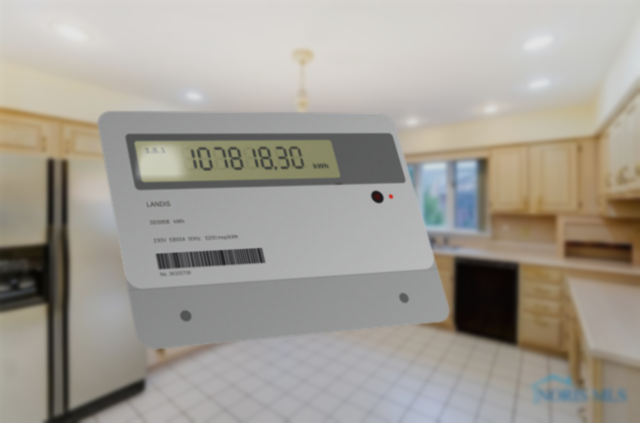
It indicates 107818.30; kWh
